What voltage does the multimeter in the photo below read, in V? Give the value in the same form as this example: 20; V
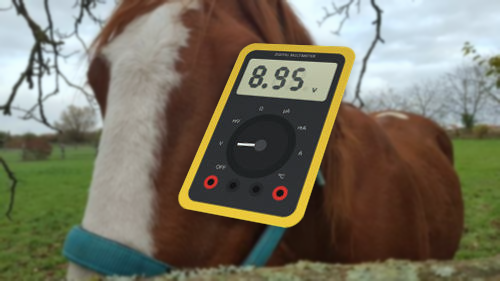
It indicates 8.95; V
